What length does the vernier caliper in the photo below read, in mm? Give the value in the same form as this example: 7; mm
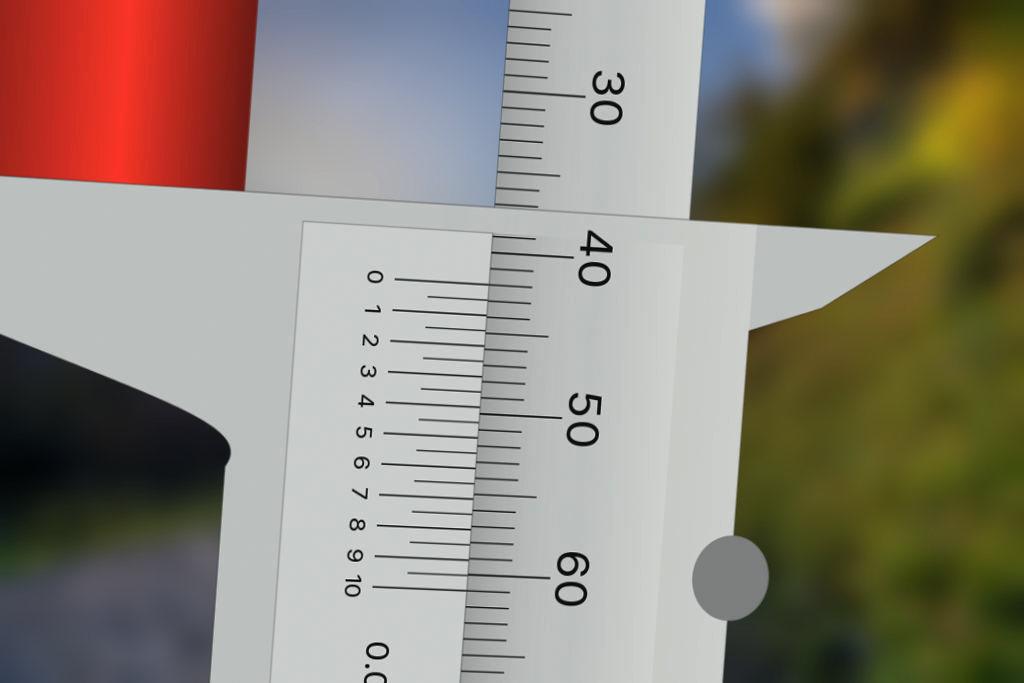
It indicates 42.0; mm
